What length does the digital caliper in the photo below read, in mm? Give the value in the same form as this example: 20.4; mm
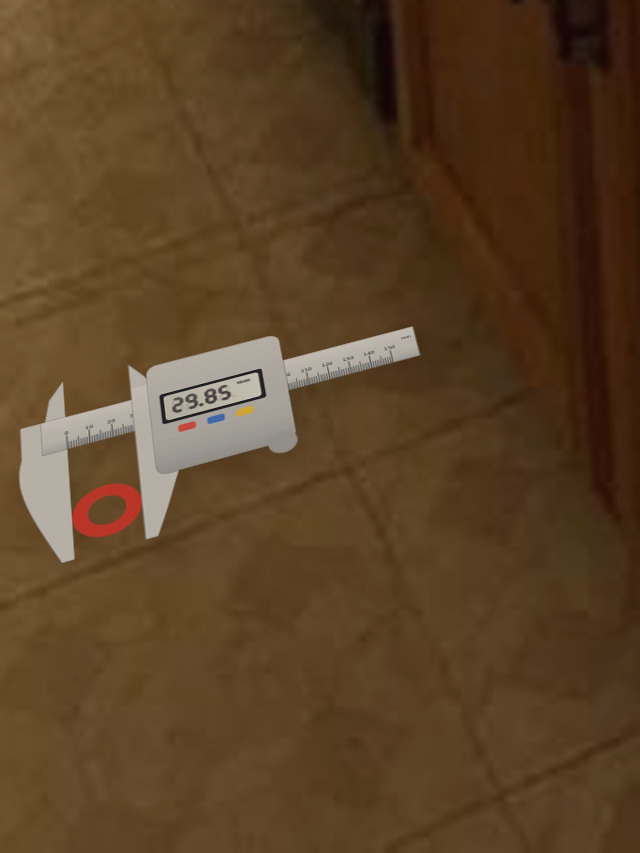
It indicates 29.85; mm
